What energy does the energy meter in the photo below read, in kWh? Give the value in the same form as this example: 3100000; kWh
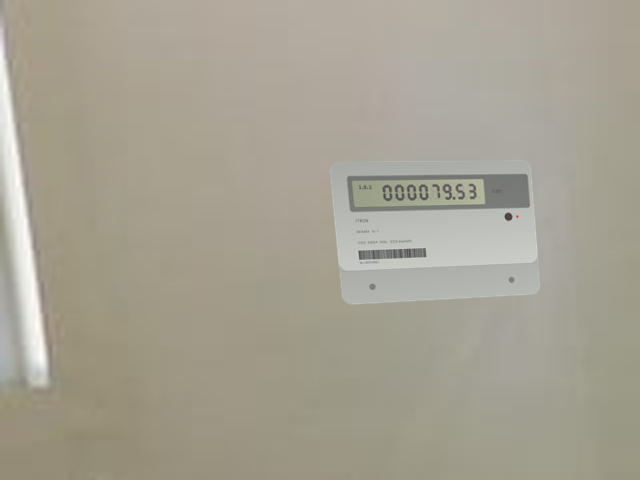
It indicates 79.53; kWh
